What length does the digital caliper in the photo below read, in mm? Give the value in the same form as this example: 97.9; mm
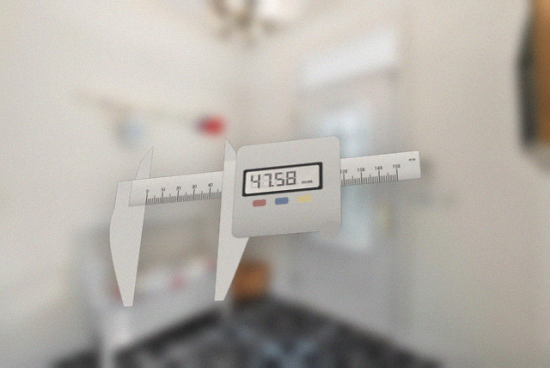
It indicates 47.58; mm
